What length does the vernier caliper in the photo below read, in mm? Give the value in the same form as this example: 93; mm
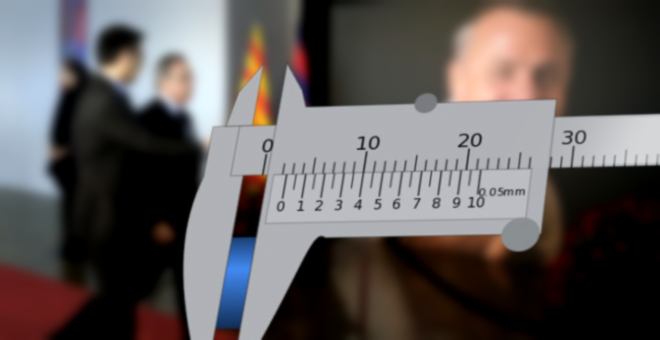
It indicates 2.4; mm
